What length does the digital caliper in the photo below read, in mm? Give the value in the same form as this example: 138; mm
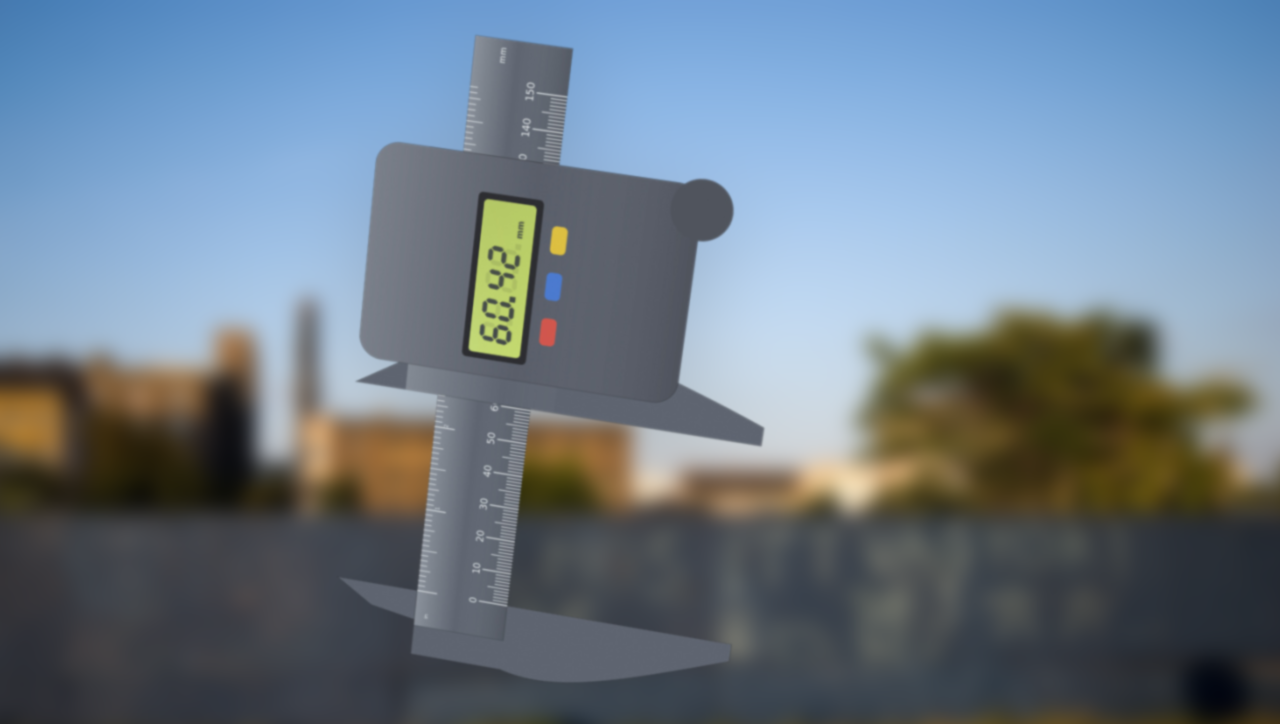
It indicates 60.42; mm
